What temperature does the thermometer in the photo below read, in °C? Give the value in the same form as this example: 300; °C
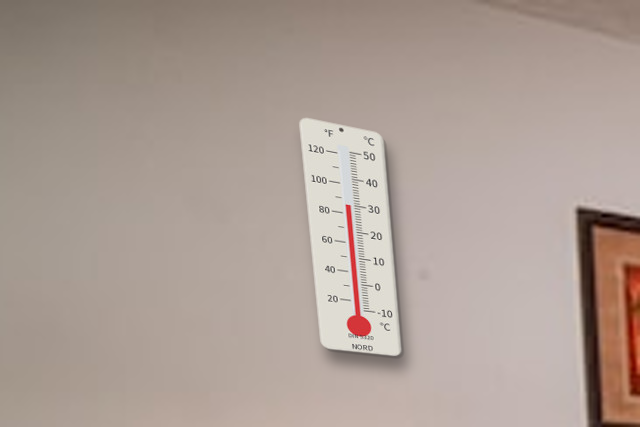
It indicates 30; °C
